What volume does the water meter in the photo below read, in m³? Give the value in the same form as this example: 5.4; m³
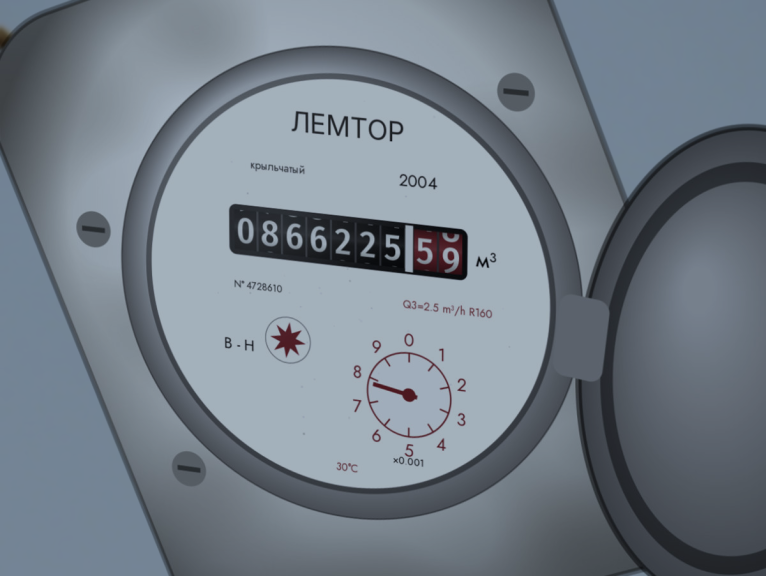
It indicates 866225.587; m³
